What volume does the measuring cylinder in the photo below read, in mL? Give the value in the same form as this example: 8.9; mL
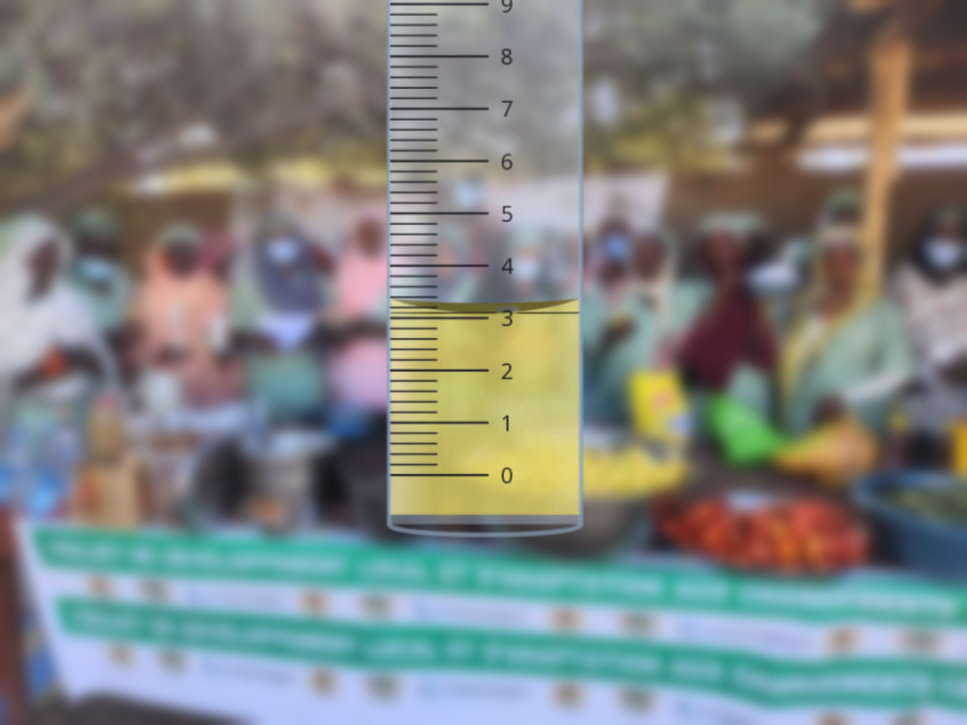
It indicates 3.1; mL
